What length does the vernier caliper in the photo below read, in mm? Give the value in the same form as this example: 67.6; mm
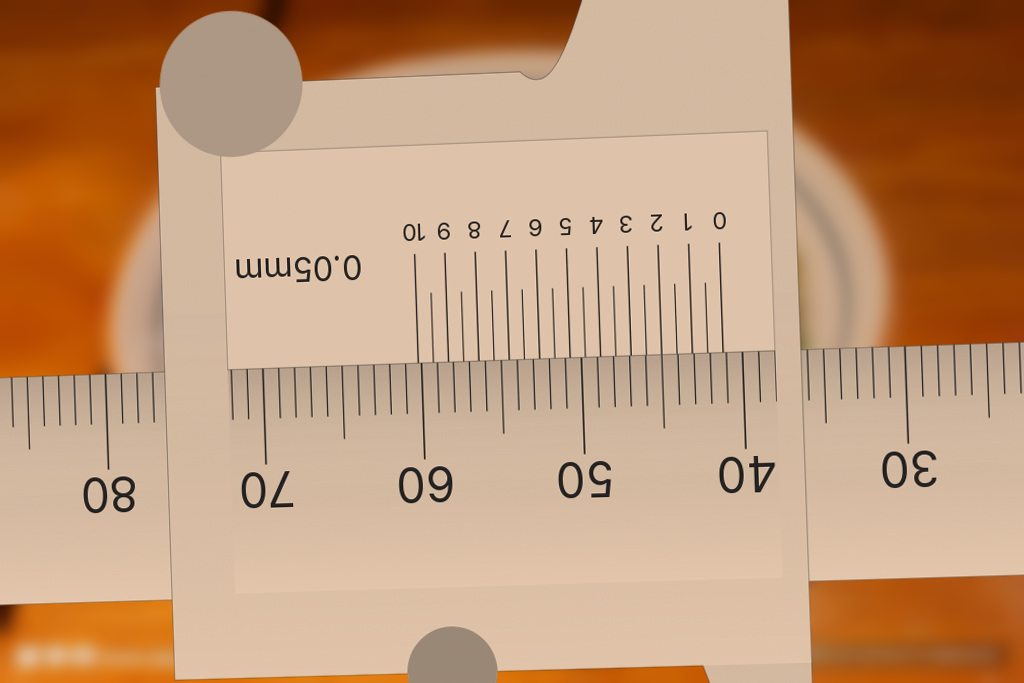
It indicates 41.2; mm
